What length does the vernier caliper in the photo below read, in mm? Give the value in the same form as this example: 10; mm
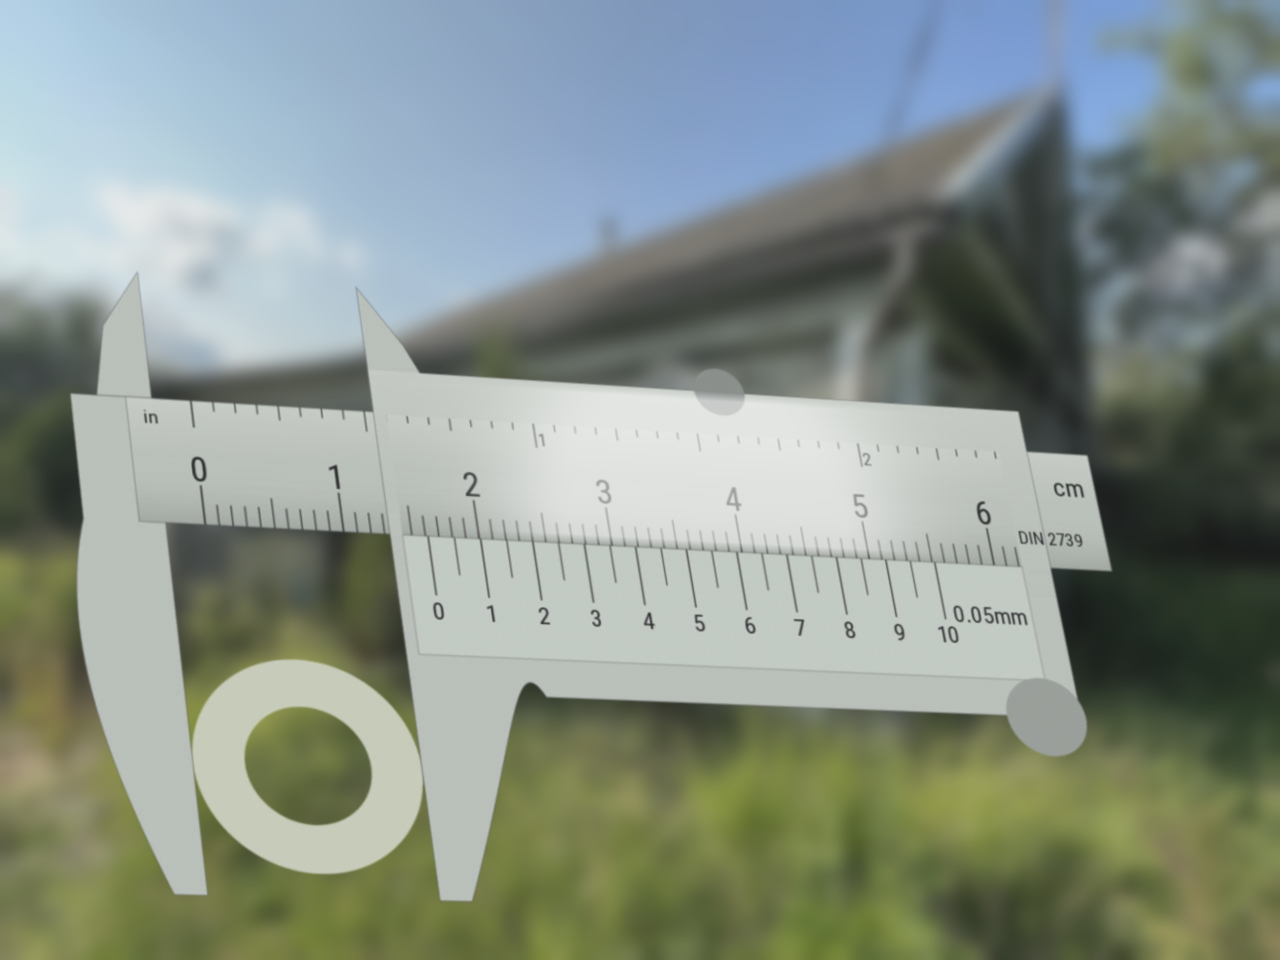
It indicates 16.2; mm
